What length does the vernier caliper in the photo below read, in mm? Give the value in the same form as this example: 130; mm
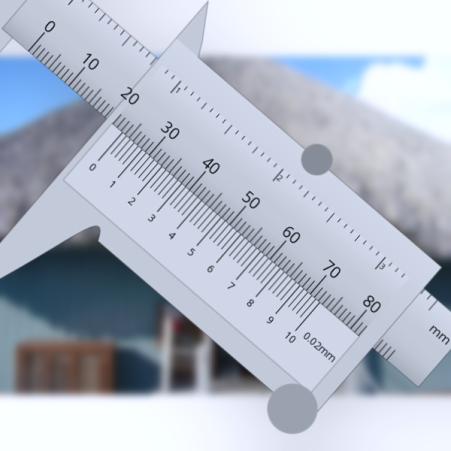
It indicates 23.4; mm
